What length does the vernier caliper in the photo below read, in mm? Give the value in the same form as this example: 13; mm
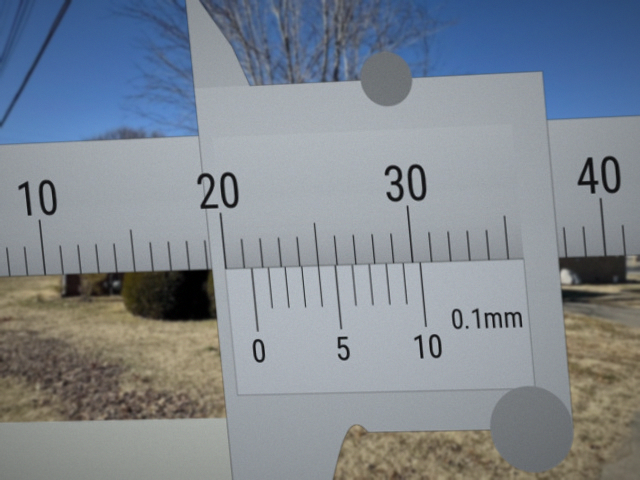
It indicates 21.4; mm
